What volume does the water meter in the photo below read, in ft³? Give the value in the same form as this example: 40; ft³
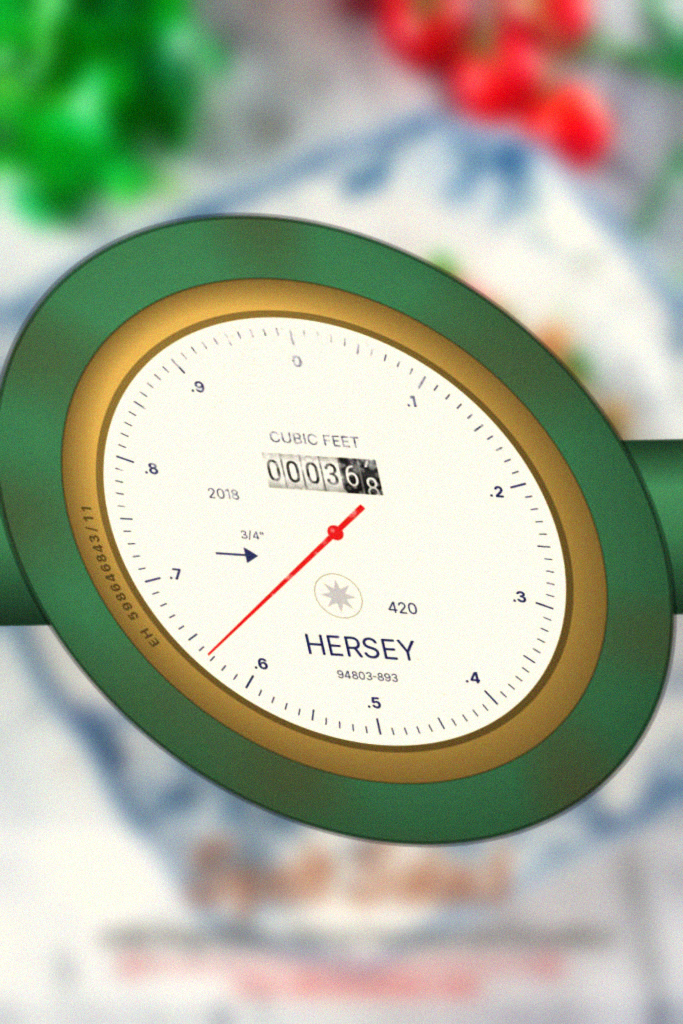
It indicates 367.63; ft³
